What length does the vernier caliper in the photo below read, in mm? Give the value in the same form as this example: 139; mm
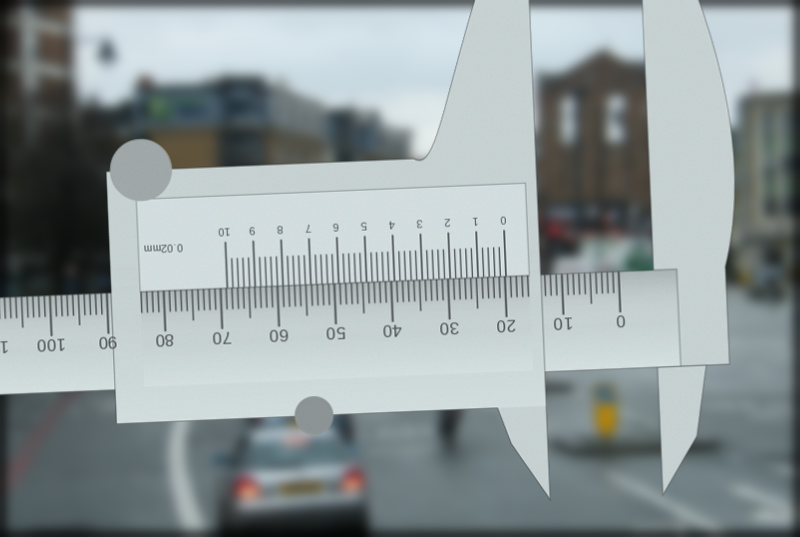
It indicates 19.8; mm
